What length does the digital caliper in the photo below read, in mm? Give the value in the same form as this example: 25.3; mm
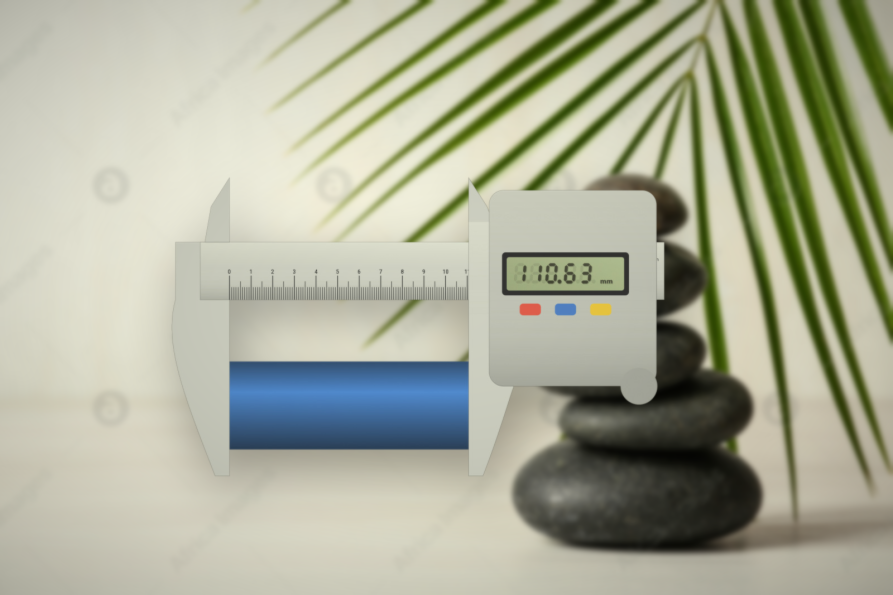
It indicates 110.63; mm
